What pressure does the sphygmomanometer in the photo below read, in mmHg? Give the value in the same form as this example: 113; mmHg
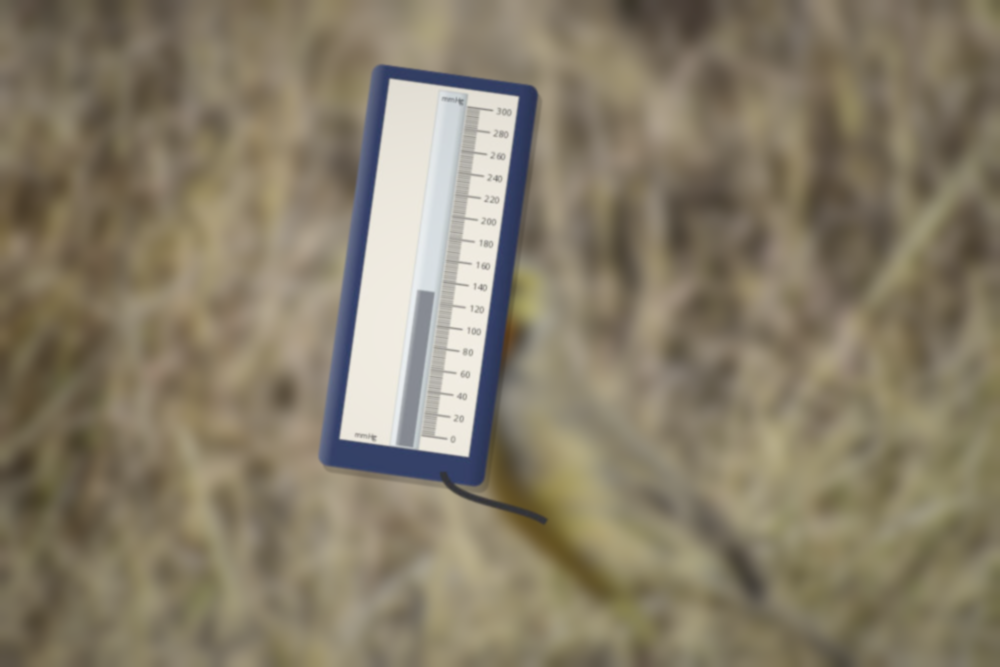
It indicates 130; mmHg
